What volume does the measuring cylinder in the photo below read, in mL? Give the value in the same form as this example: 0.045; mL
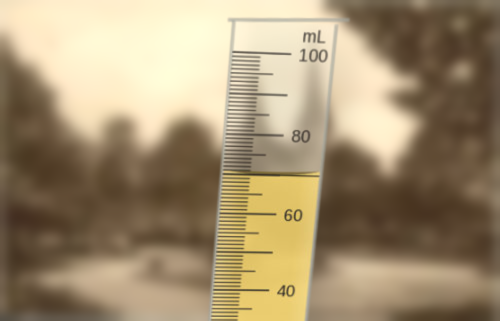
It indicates 70; mL
